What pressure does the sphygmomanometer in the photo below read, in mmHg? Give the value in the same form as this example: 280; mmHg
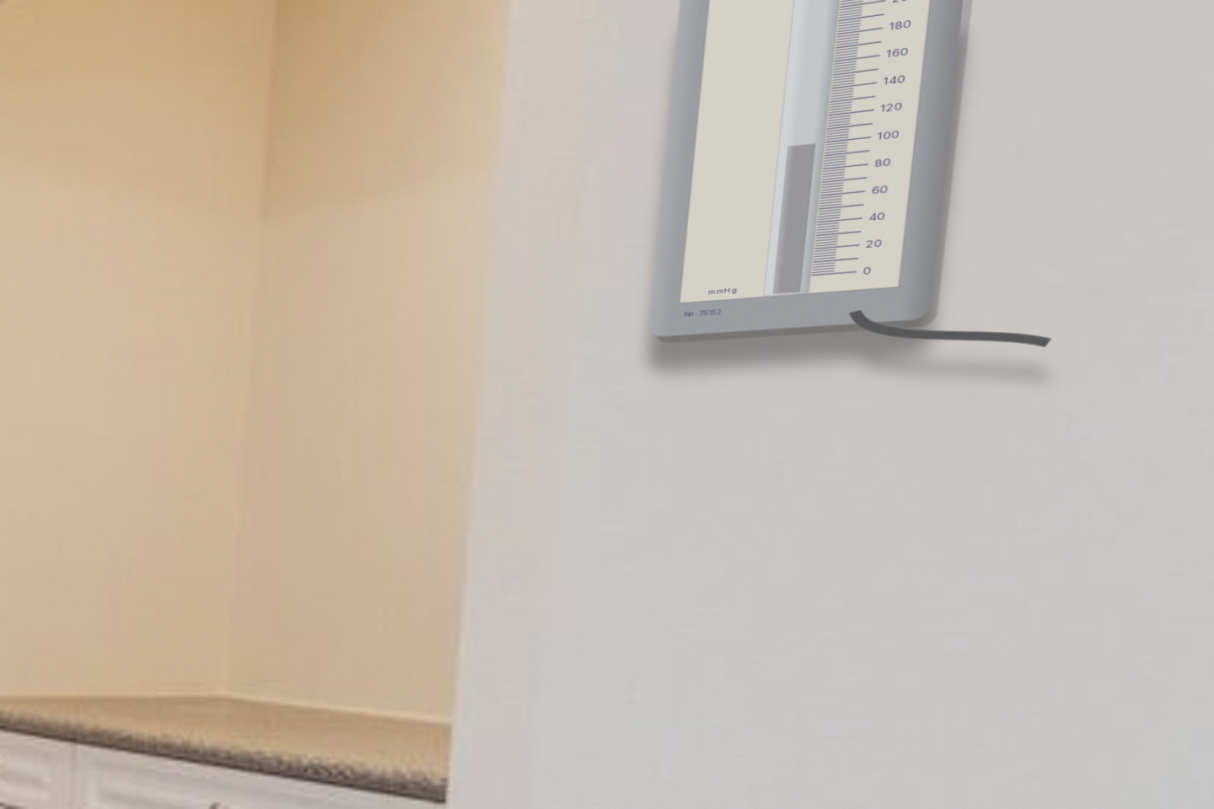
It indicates 100; mmHg
